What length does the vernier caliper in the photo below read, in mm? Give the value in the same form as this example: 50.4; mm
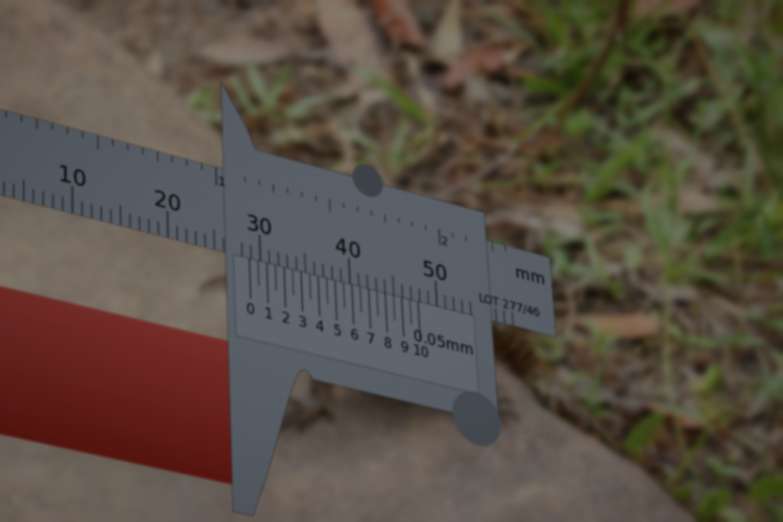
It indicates 28.8; mm
